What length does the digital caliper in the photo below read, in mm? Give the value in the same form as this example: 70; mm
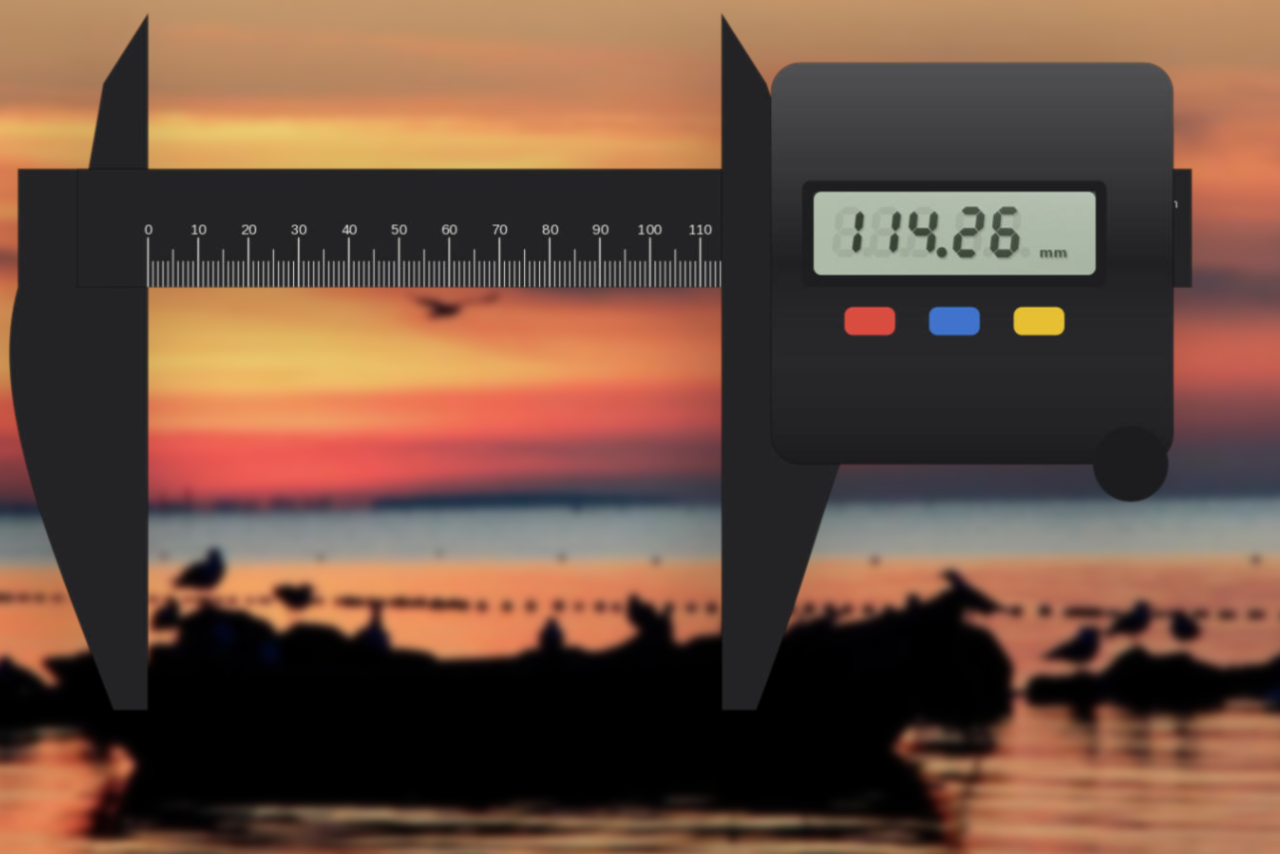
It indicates 114.26; mm
